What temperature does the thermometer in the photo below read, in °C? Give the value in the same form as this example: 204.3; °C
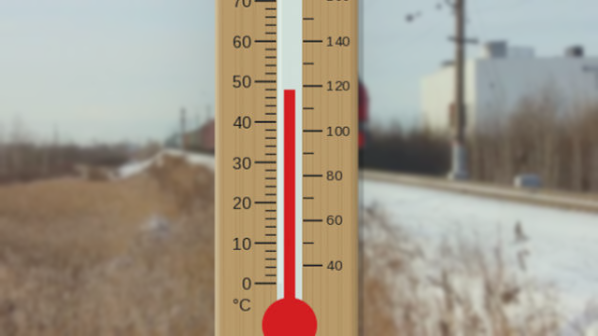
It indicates 48; °C
